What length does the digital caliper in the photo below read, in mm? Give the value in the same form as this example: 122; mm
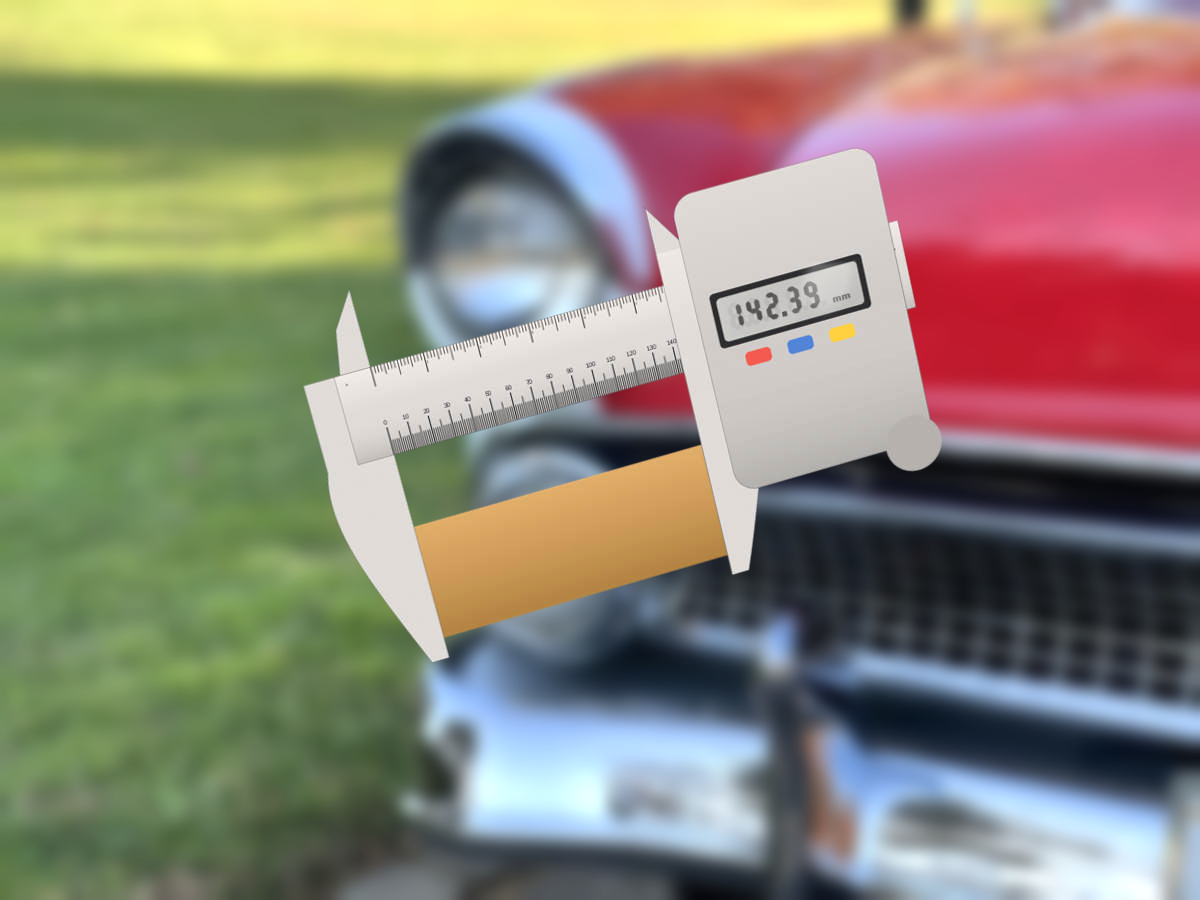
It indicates 142.39; mm
